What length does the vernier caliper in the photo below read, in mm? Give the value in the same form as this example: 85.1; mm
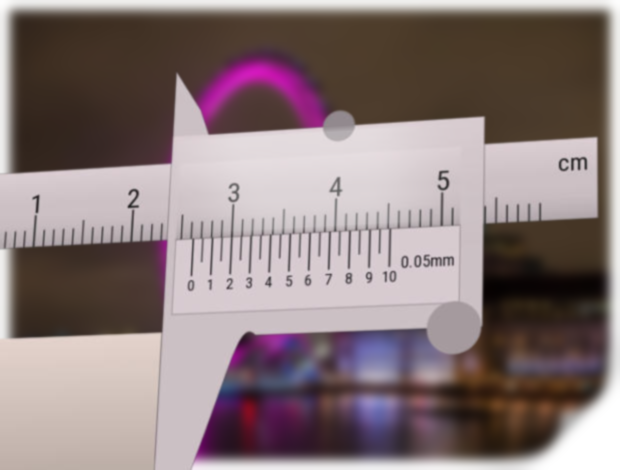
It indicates 26.2; mm
